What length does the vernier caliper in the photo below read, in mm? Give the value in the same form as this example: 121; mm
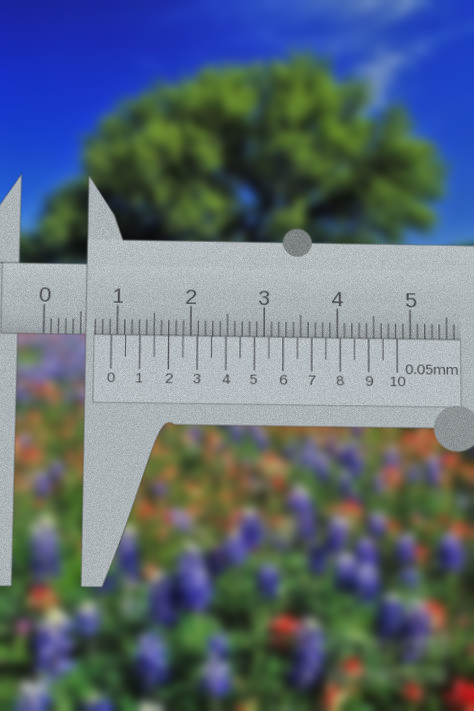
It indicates 9.2; mm
